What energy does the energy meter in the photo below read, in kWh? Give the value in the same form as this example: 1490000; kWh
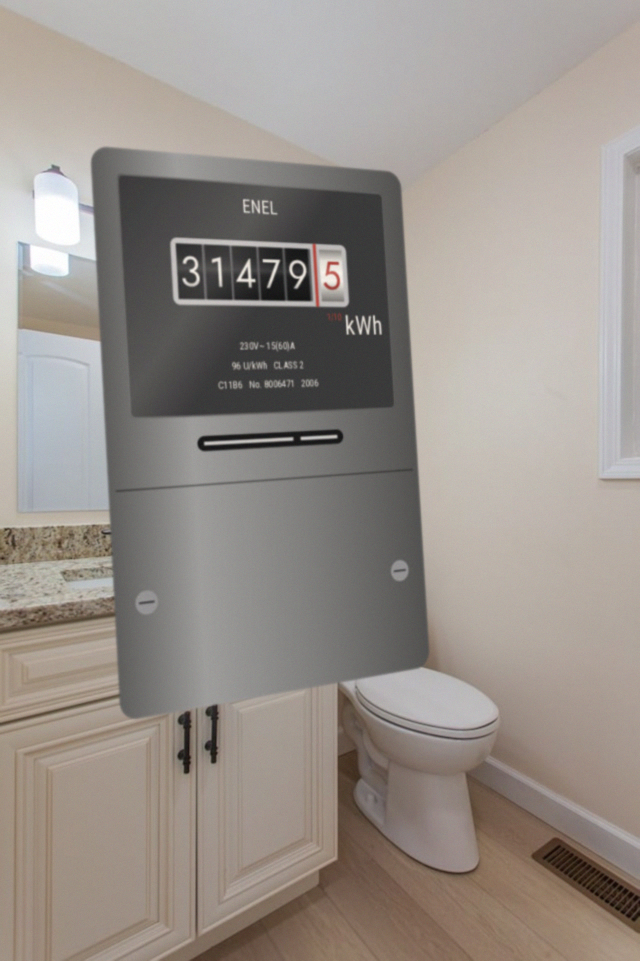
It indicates 31479.5; kWh
